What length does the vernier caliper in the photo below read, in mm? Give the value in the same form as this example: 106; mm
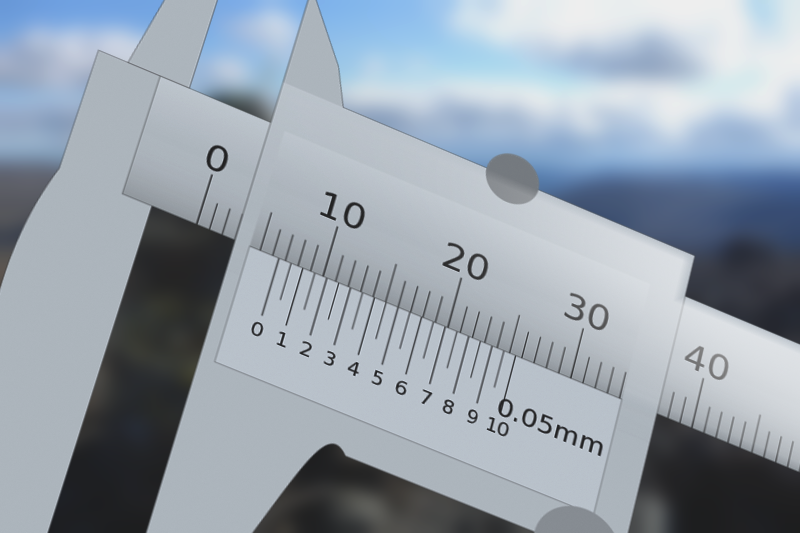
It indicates 6.5; mm
